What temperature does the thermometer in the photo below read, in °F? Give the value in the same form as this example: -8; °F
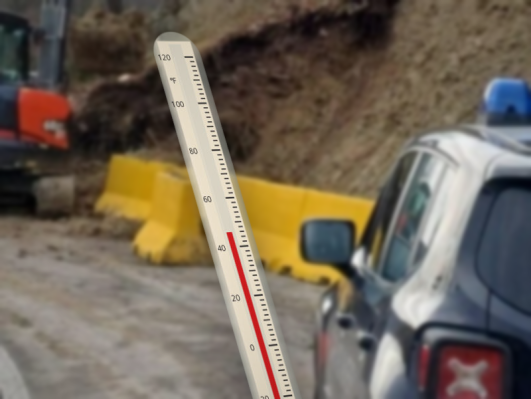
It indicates 46; °F
